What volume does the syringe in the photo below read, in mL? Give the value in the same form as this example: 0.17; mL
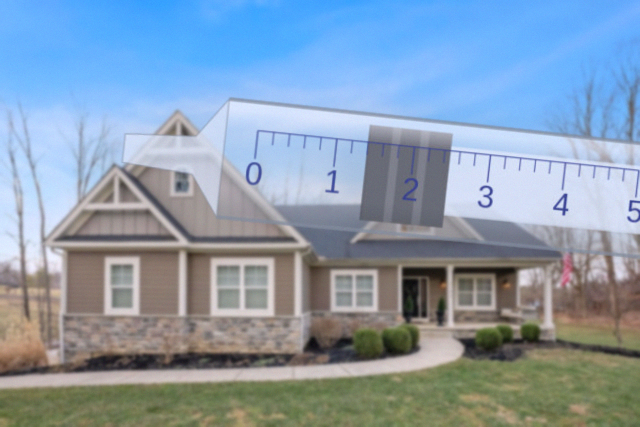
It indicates 1.4; mL
